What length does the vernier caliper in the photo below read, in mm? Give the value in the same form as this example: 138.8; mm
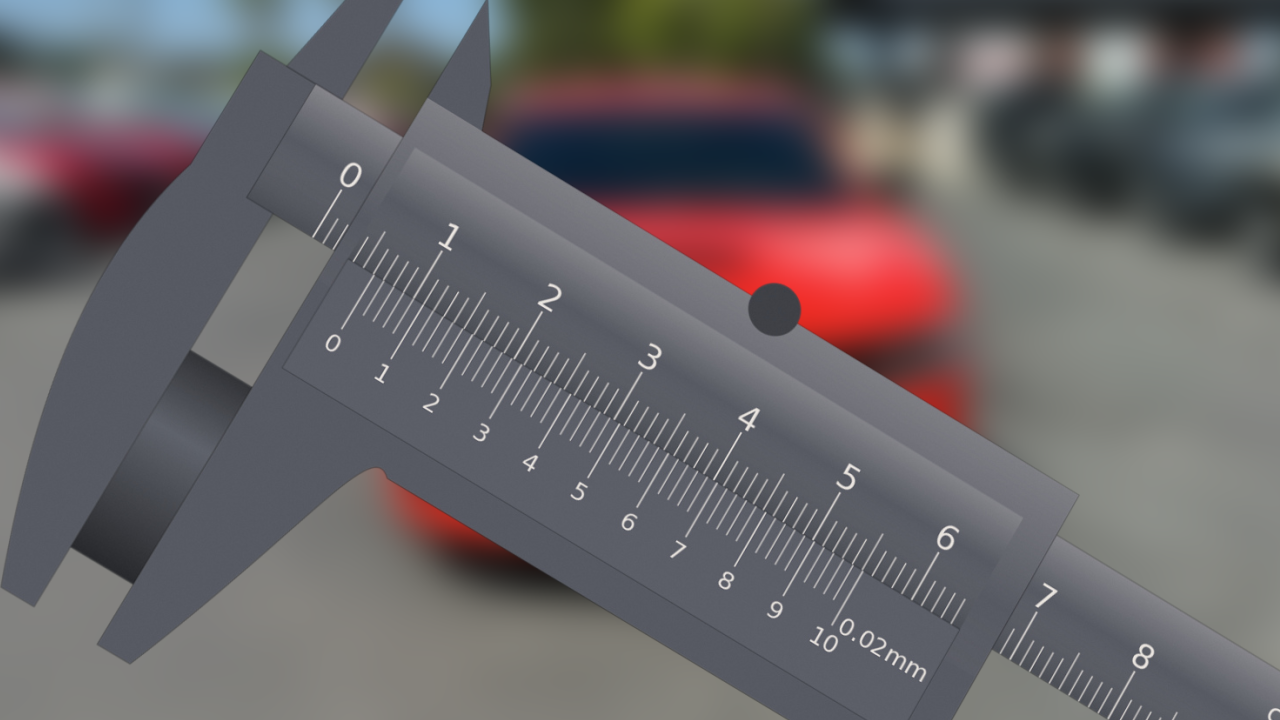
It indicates 6.1; mm
